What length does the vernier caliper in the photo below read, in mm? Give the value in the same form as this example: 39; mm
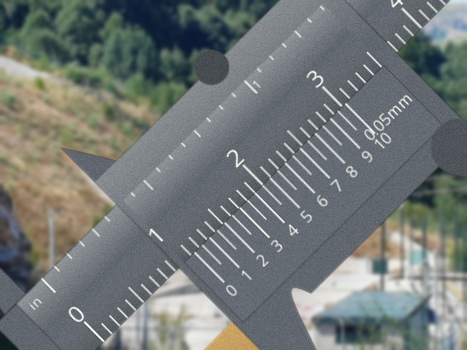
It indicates 11.4; mm
